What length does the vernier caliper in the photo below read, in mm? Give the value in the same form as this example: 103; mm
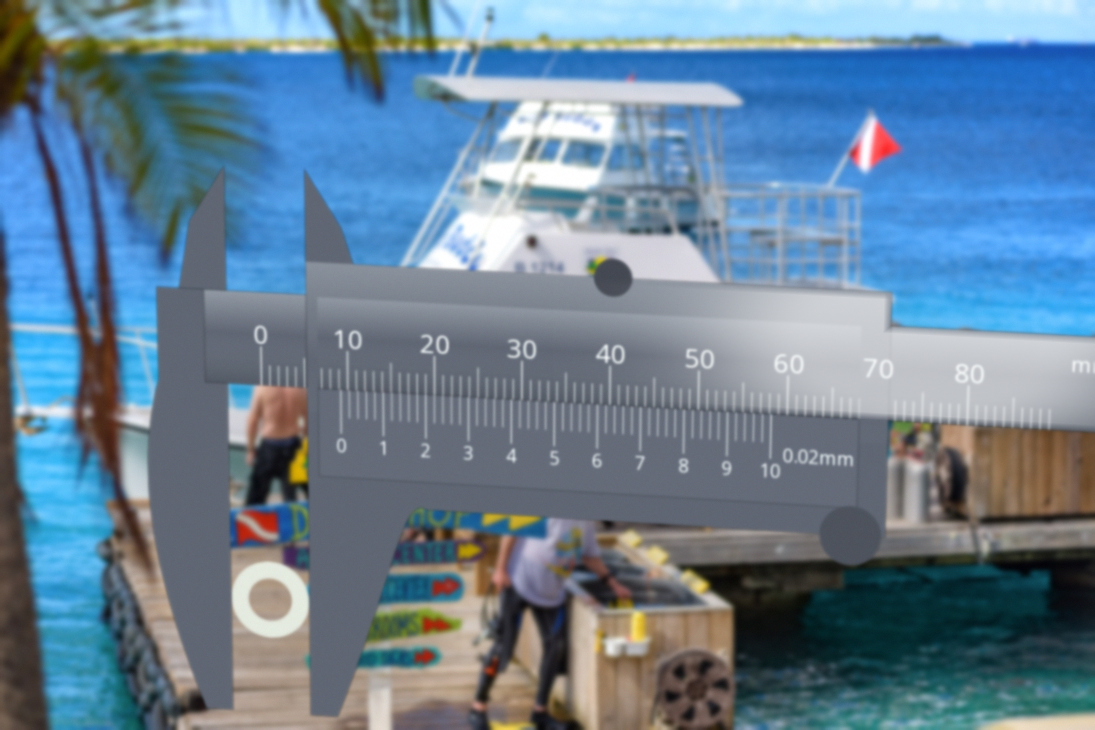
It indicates 9.2; mm
